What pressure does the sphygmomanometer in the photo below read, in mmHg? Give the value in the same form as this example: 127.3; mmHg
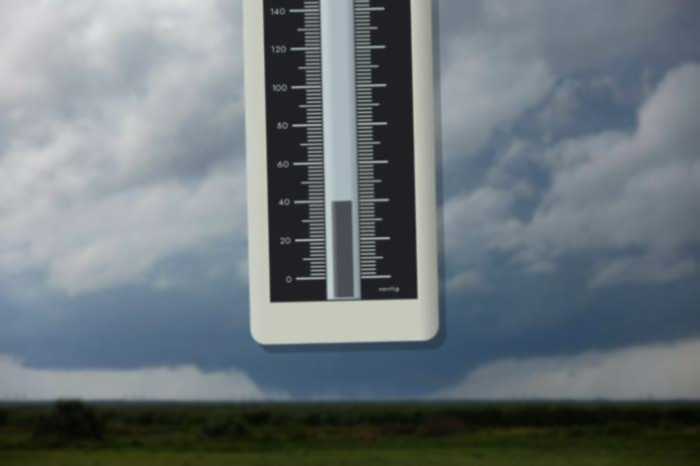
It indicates 40; mmHg
